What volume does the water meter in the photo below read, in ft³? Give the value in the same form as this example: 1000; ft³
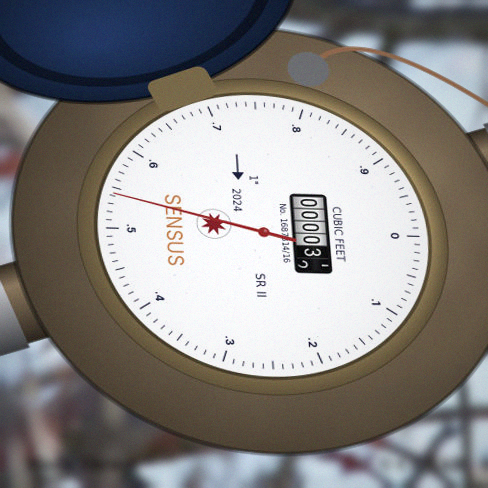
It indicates 31.54; ft³
